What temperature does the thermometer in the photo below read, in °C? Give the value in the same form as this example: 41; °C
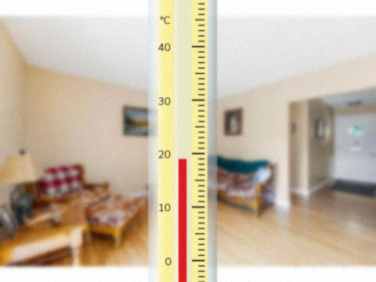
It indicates 19; °C
